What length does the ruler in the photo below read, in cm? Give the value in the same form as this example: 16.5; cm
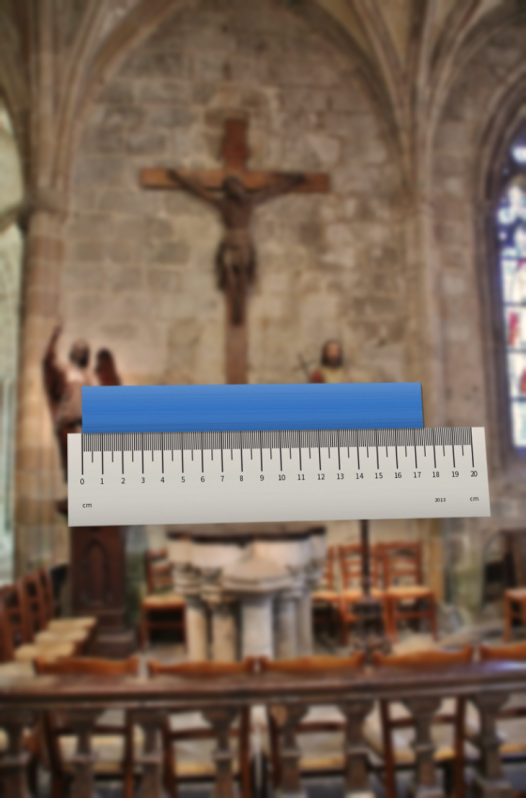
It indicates 17.5; cm
